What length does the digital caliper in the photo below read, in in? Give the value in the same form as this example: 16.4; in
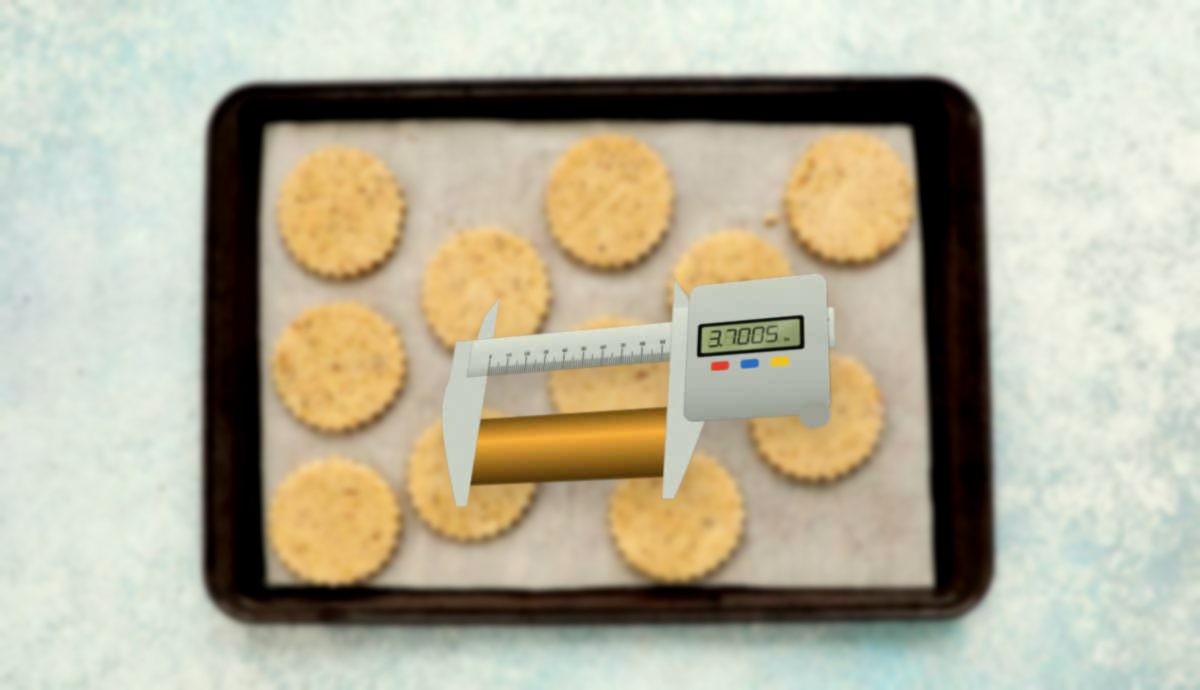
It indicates 3.7005; in
